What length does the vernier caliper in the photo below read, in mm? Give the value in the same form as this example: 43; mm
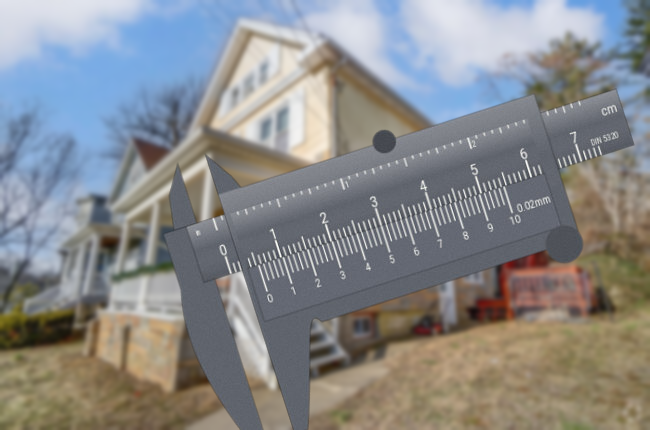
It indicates 5.5; mm
